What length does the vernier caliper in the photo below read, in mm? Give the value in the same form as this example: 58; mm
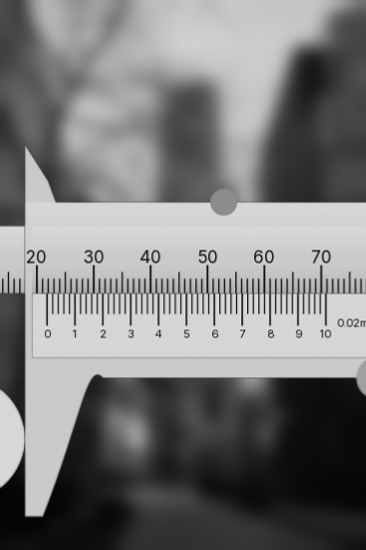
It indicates 21.8; mm
